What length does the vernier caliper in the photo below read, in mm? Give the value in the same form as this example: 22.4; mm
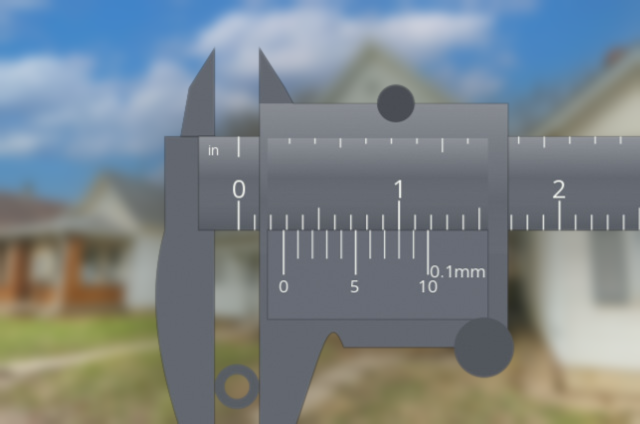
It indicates 2.8; mm
